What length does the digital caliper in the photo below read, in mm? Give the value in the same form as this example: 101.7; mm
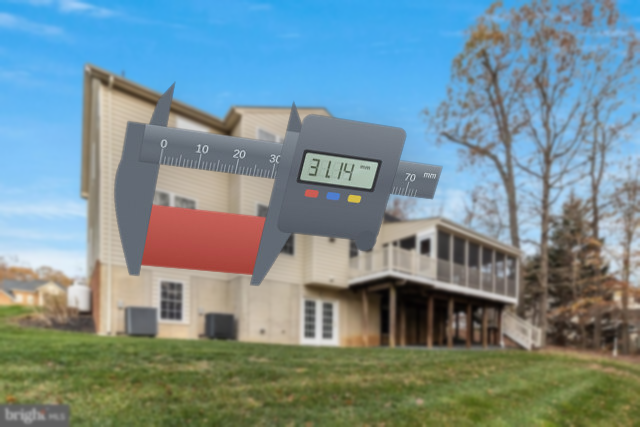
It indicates 31.14; mm
